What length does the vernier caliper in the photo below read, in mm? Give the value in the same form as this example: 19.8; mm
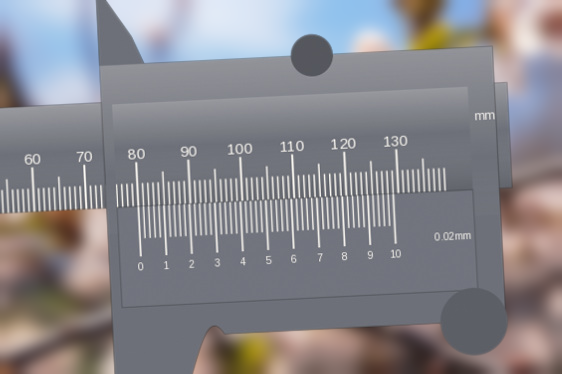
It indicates 80.0; mm
